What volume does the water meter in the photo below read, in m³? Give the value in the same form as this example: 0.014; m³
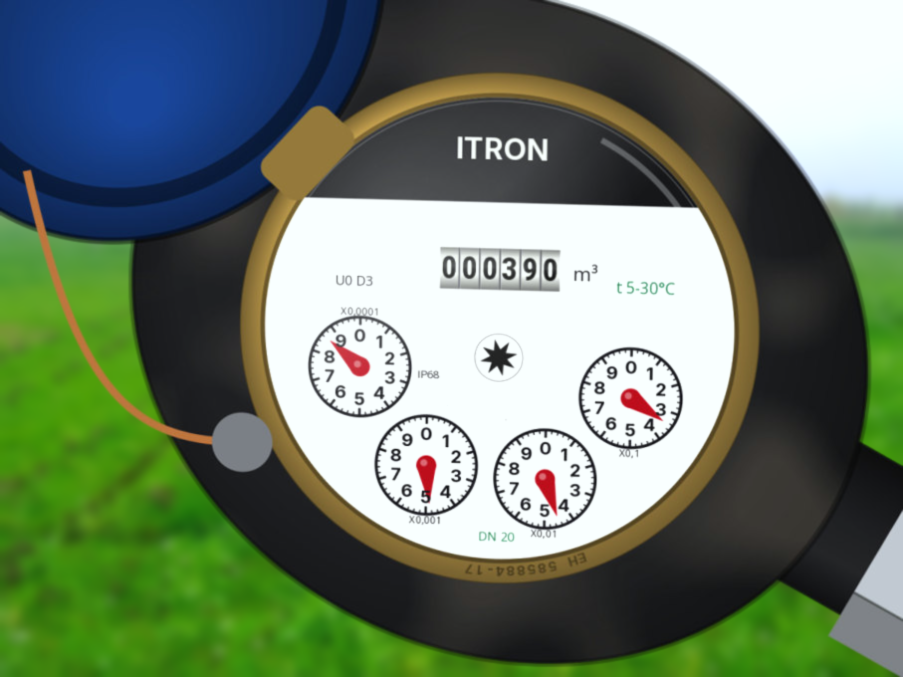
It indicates 390.3448; m³
